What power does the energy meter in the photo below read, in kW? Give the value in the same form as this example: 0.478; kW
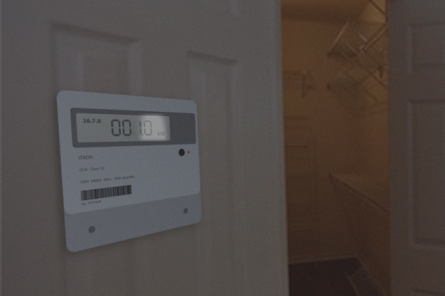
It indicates 1.0; kW
